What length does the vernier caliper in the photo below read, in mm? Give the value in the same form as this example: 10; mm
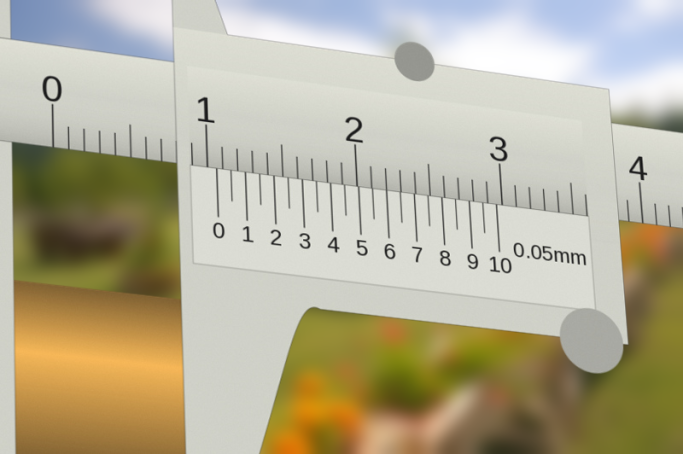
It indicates 10.6; mm
